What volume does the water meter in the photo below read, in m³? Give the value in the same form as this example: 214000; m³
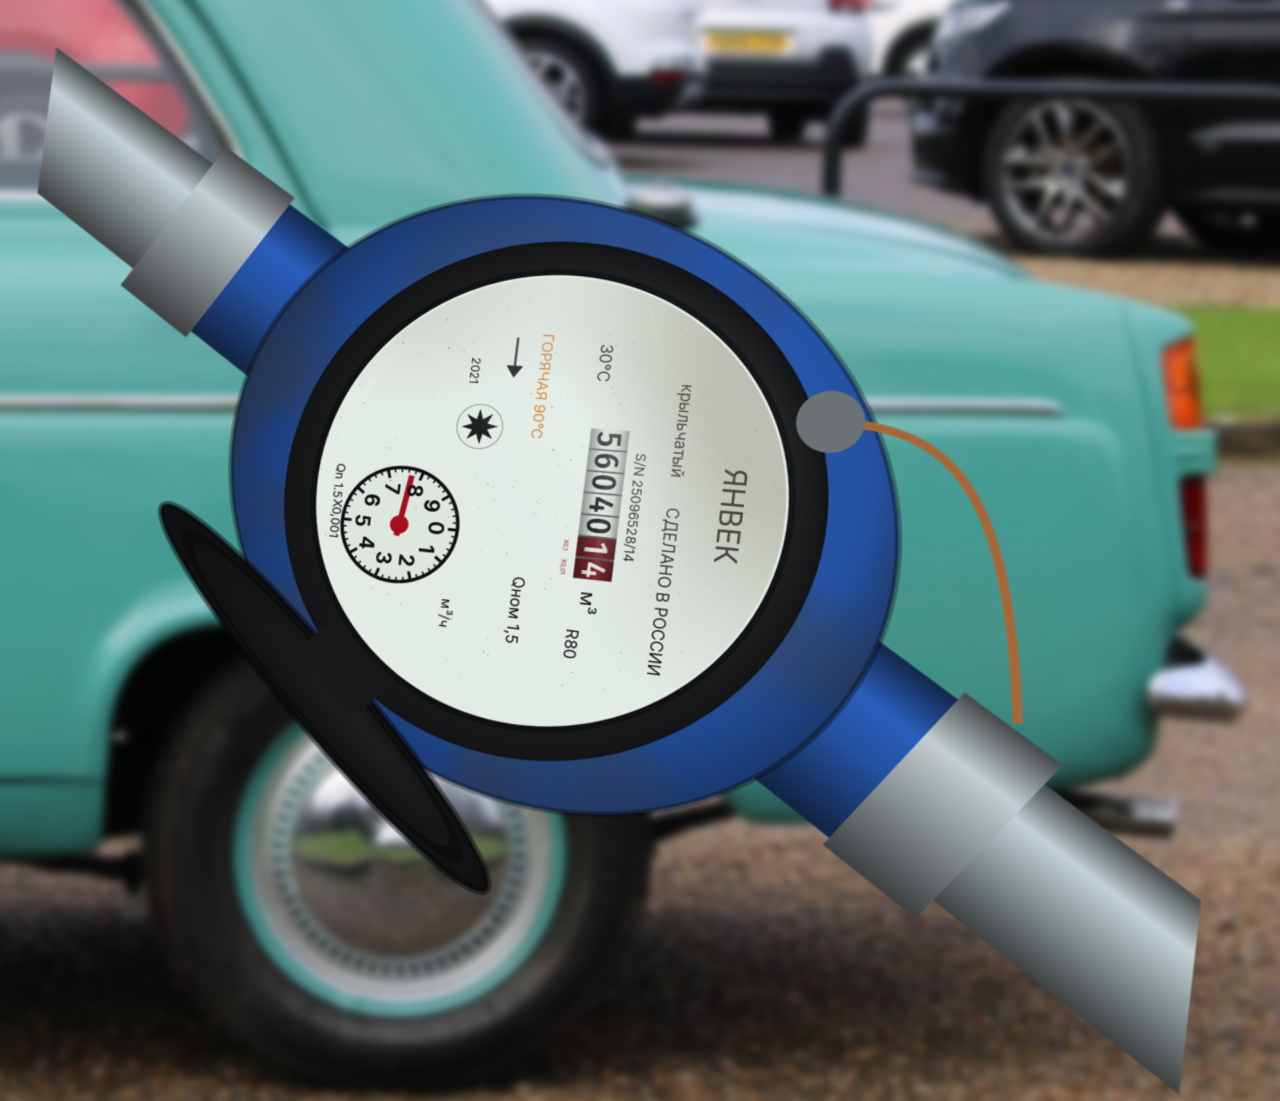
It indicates 56040.147; m³
